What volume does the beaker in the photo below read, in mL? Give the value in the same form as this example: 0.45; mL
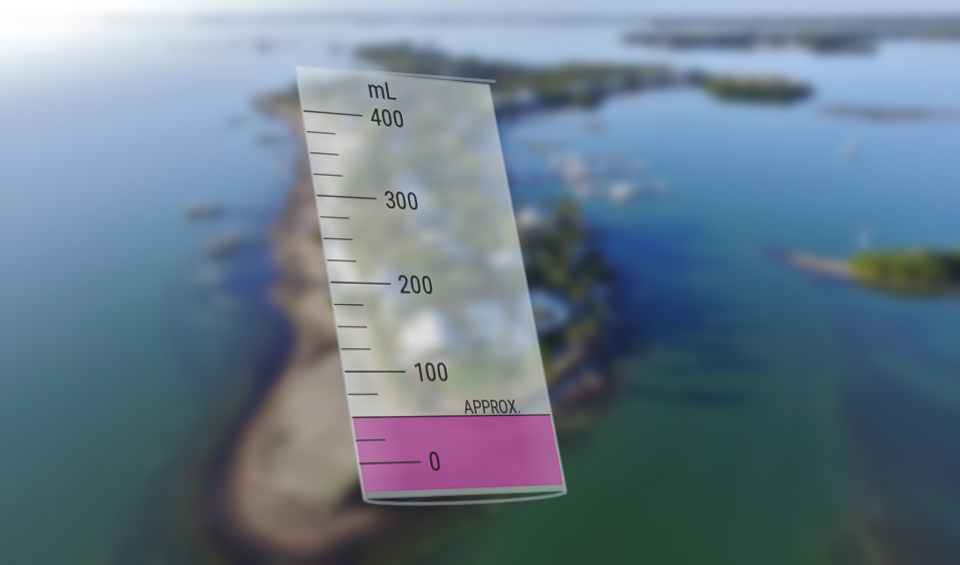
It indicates 50; mL
